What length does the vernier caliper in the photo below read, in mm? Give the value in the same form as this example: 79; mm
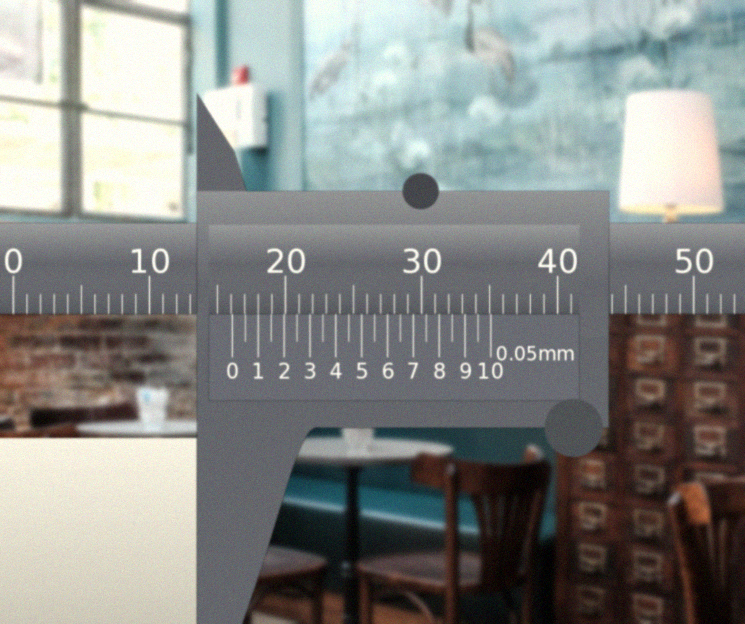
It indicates 16.1; mm
